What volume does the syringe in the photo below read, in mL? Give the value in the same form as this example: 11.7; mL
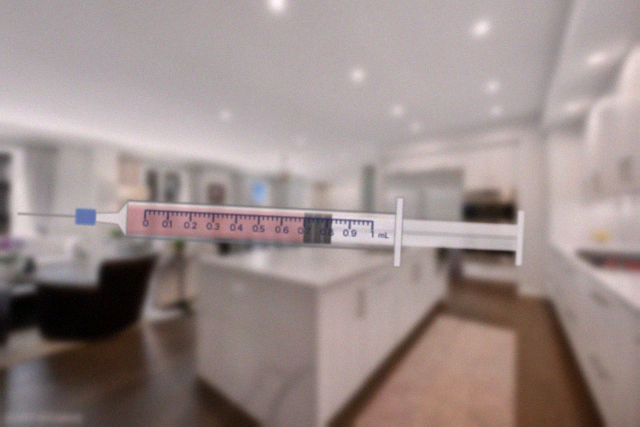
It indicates 0.7; mL
